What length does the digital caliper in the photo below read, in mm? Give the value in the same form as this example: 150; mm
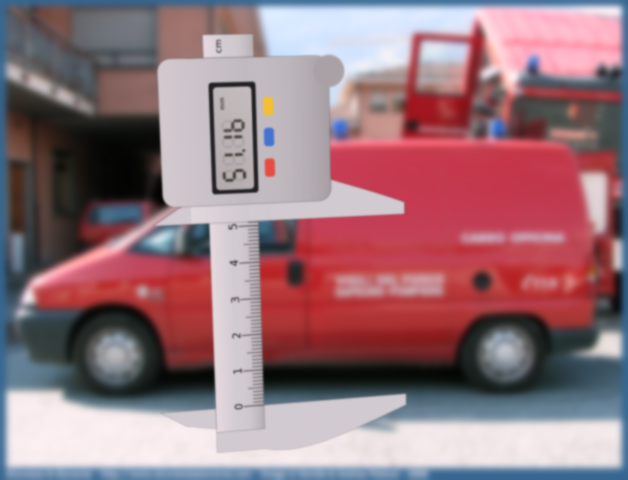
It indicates 51.16; mm
